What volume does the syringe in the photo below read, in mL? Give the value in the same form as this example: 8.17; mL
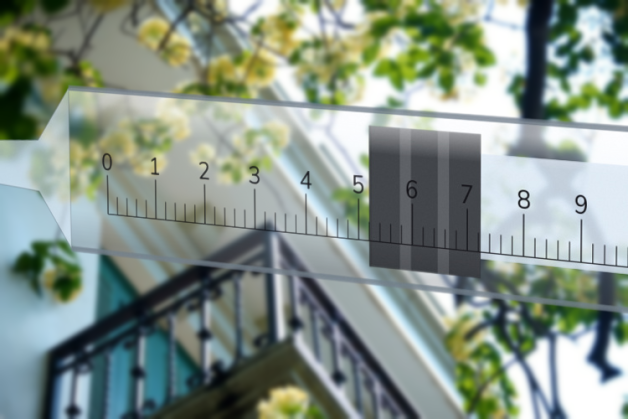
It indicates 5.2; mL
